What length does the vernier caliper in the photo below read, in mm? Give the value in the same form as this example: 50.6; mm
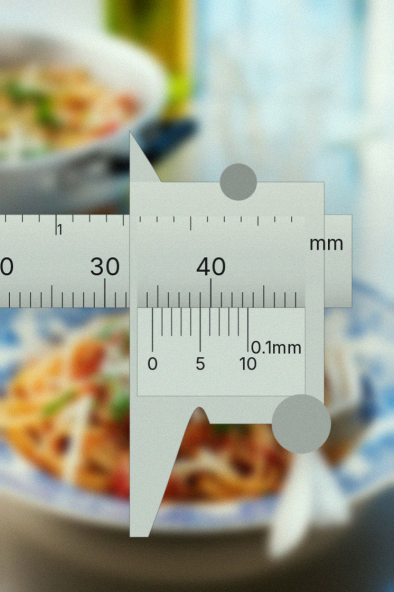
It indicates 34.5; mm
